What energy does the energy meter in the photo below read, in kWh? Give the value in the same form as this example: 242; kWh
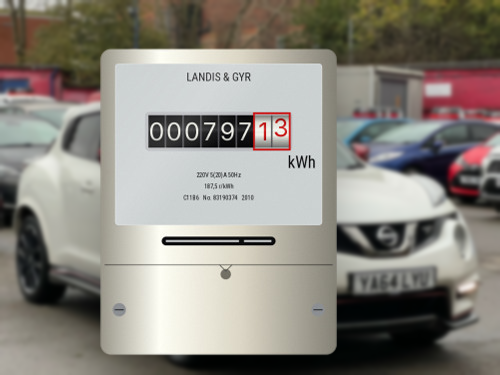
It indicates 797.13; kWh
